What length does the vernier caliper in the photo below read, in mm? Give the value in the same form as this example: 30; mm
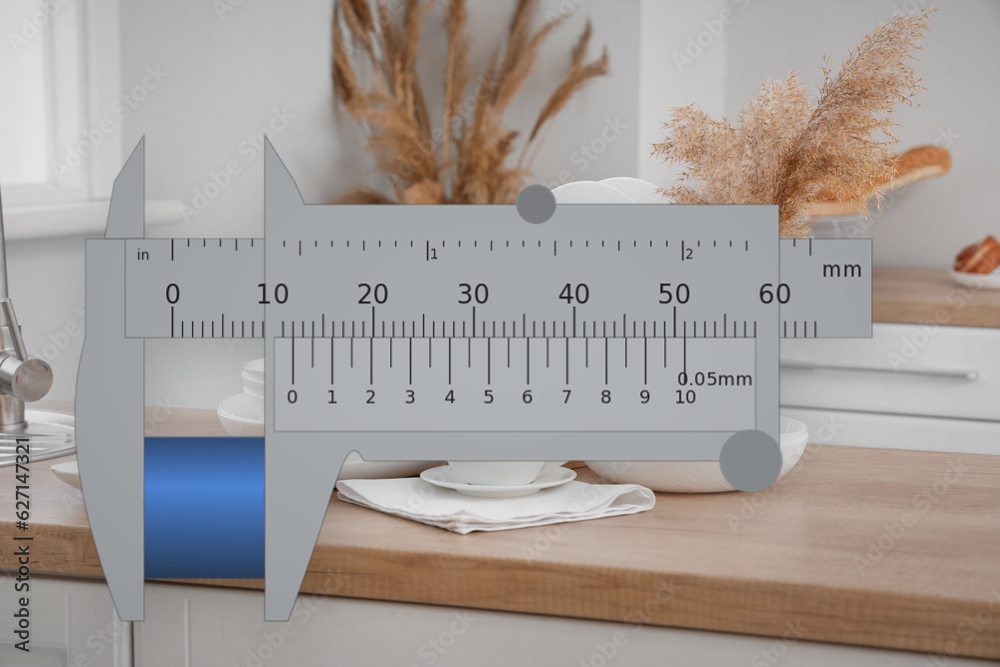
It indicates 12.0; mm
